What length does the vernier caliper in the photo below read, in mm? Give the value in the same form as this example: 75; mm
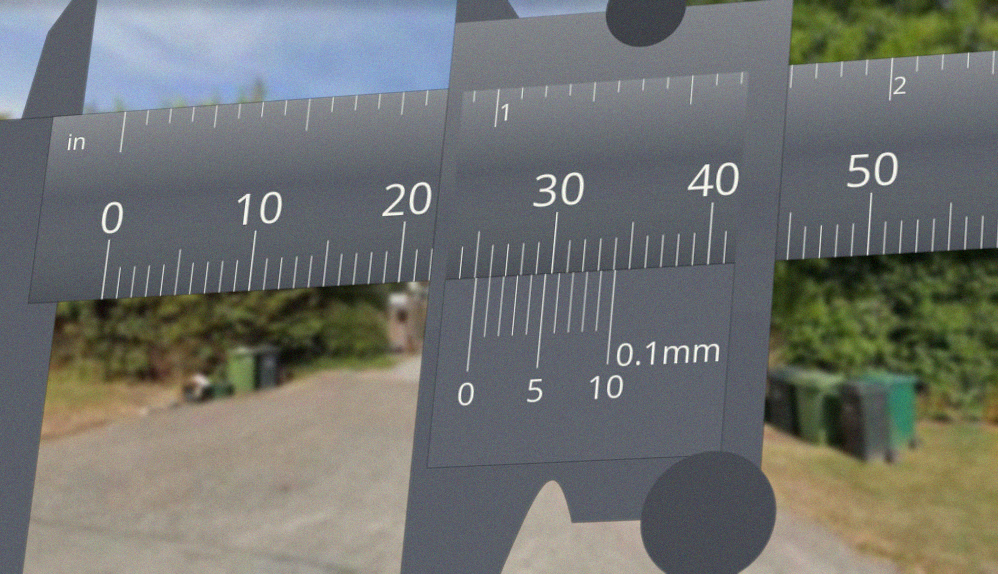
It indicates 25.1; mm
